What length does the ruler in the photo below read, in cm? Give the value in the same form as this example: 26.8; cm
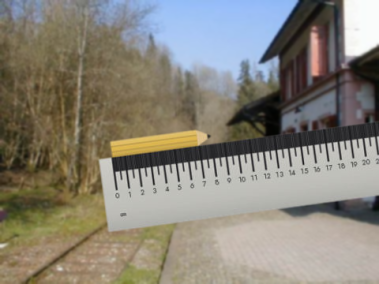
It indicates 8; cm
